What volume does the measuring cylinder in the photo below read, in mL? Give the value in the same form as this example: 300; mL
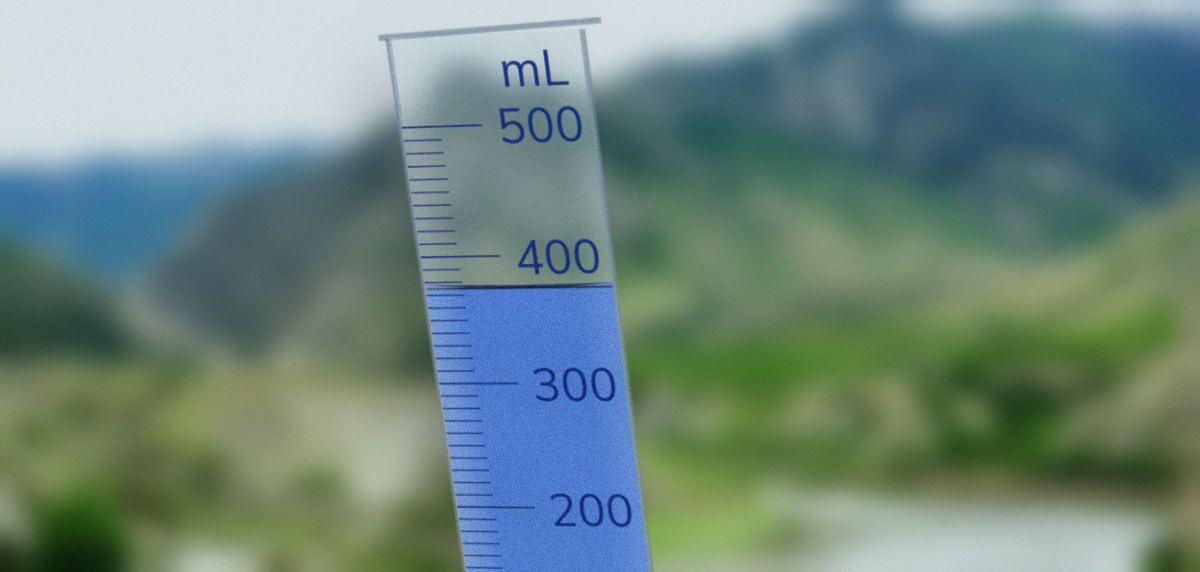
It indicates 375; mL
